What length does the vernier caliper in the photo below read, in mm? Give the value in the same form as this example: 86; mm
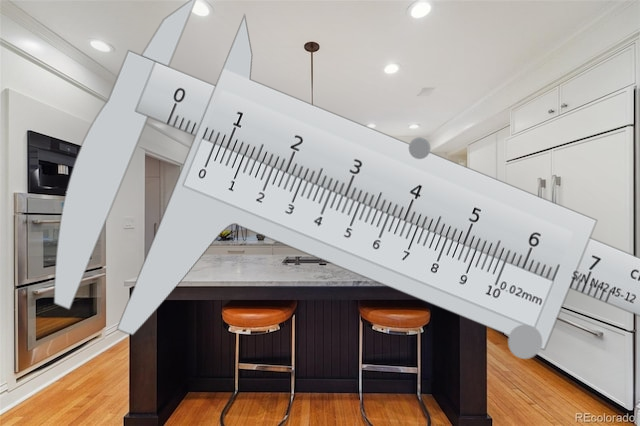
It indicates 8.0; mm
